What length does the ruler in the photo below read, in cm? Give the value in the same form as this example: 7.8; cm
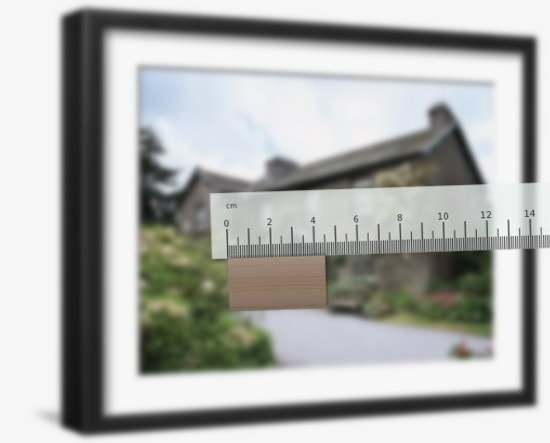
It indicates 4.5; cm
